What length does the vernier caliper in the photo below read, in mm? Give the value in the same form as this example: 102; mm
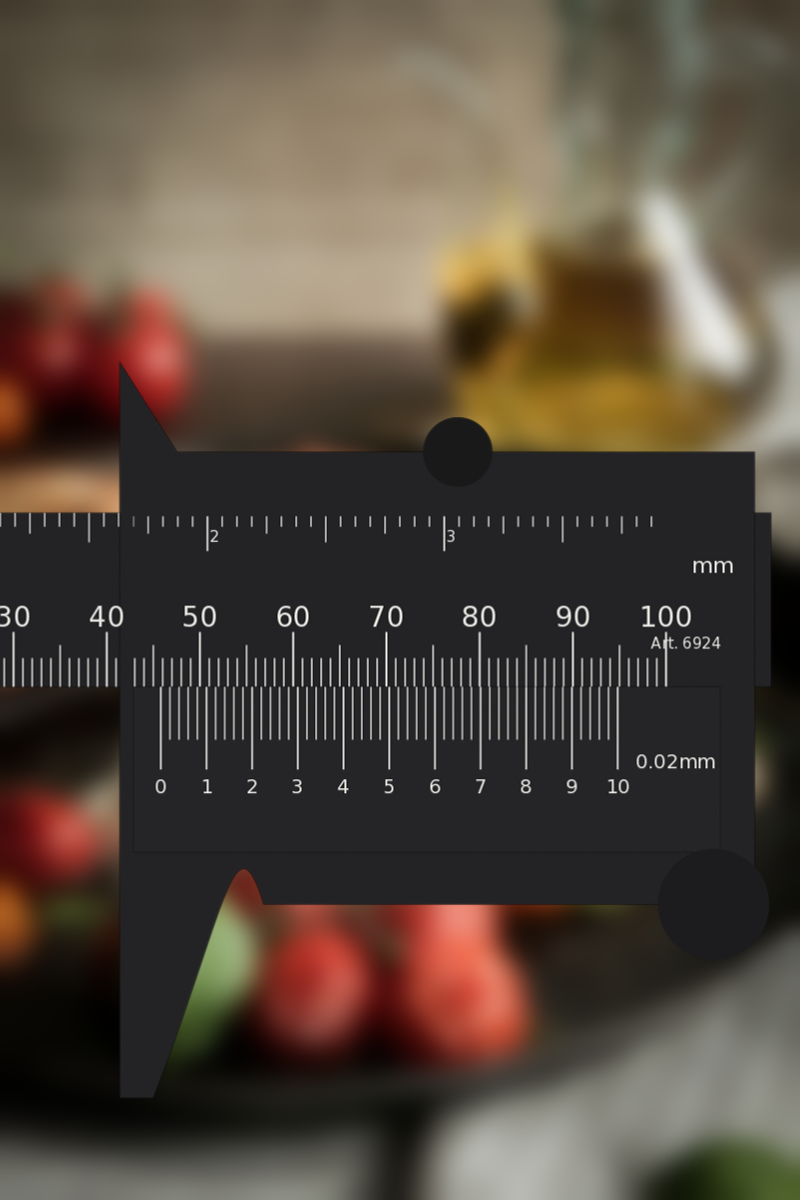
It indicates 45.8; mm
